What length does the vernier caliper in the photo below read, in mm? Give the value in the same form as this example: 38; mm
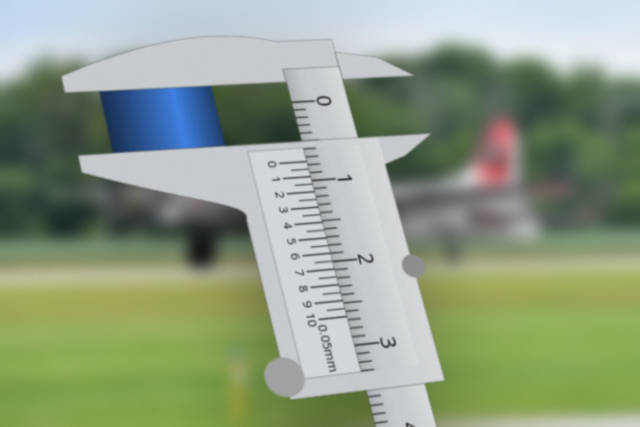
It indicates 7.6; mm
